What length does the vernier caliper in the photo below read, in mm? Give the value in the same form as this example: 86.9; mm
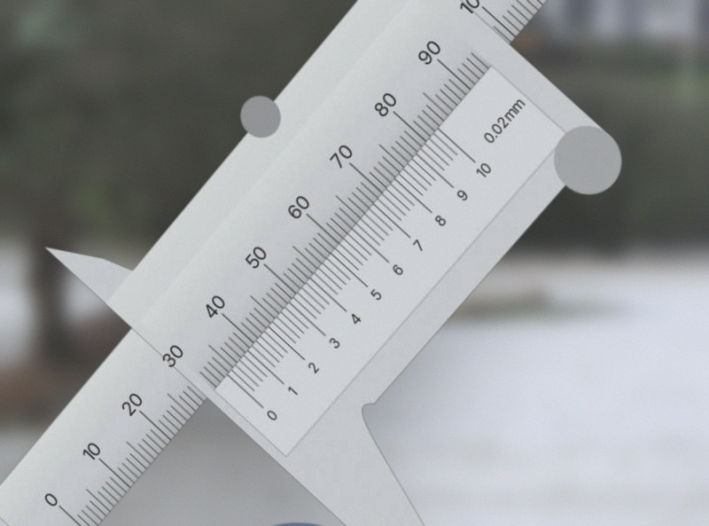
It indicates 33.6; mm
